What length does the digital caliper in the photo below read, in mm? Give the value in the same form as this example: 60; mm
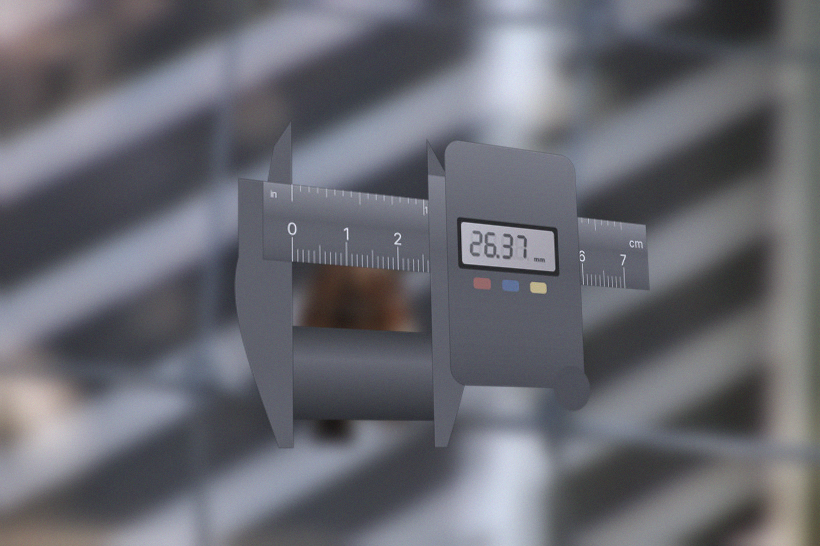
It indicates 26.37; mm
